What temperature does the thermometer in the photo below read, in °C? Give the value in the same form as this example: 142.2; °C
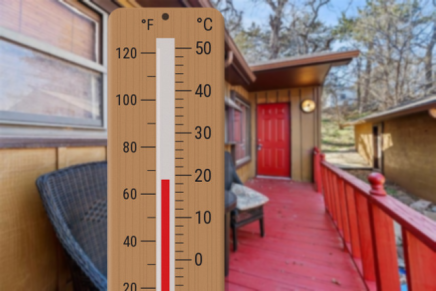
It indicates 19; °C
